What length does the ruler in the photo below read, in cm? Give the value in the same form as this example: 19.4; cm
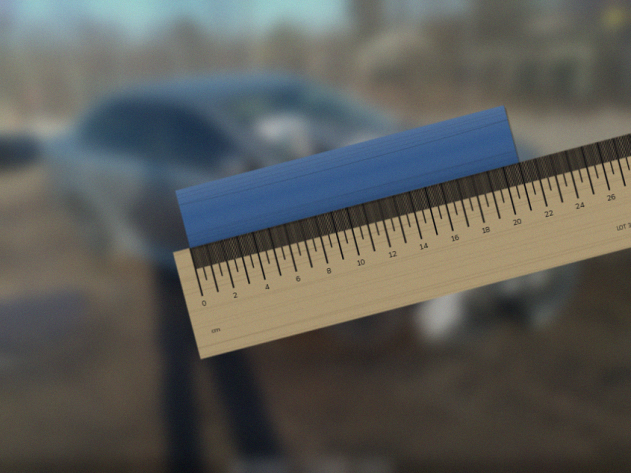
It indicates 21; cm
